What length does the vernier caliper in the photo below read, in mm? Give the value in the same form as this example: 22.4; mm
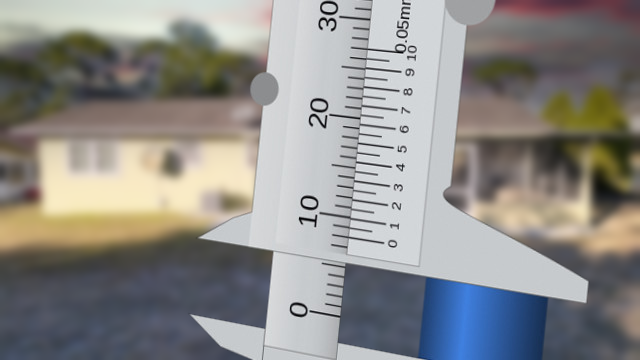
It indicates 8.0; mm
